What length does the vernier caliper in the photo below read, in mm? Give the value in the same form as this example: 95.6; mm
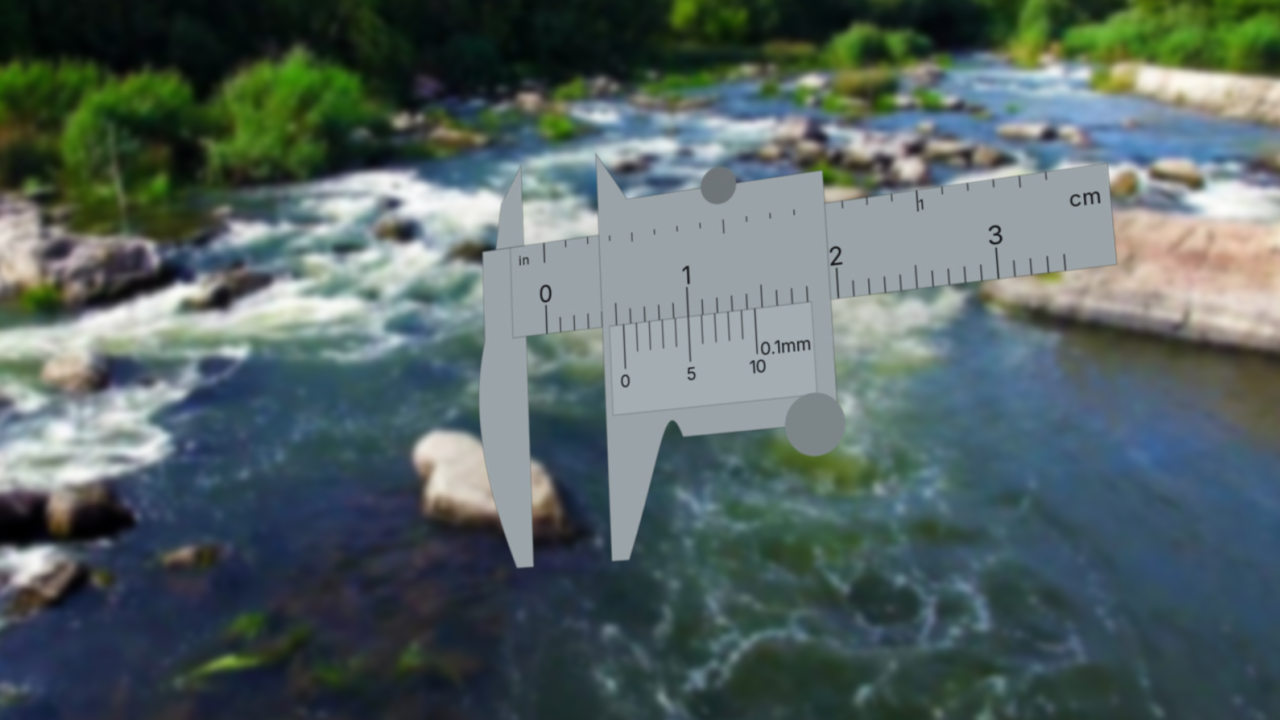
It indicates 5.5; mm
